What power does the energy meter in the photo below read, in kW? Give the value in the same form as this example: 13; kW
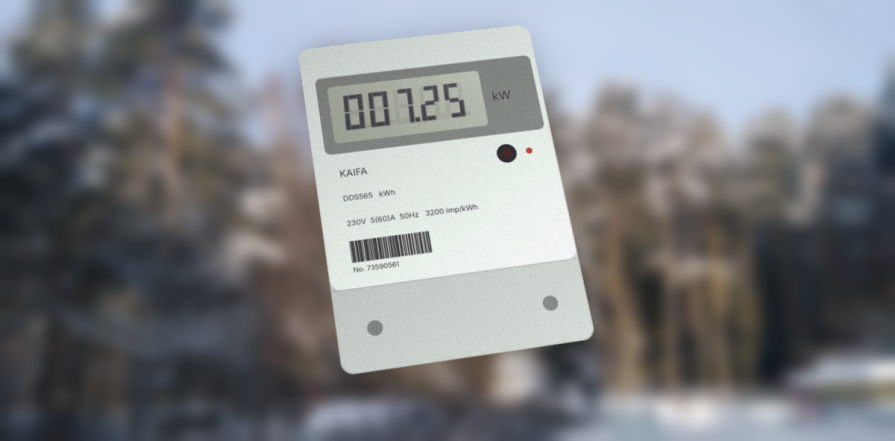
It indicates 7.25; kW
